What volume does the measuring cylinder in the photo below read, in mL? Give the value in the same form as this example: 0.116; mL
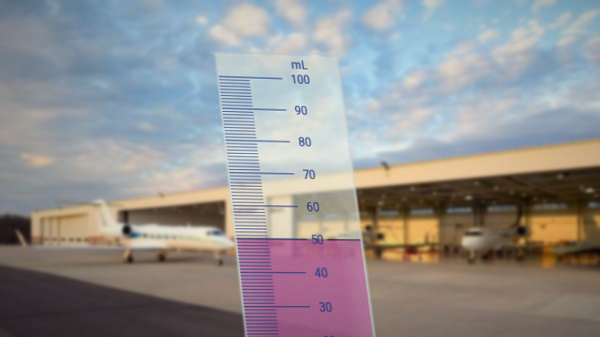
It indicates 50; mL
